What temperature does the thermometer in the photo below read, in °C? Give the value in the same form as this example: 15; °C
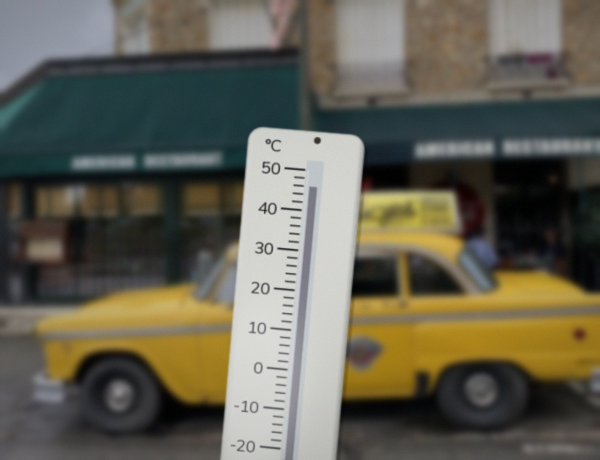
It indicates 46; °C
